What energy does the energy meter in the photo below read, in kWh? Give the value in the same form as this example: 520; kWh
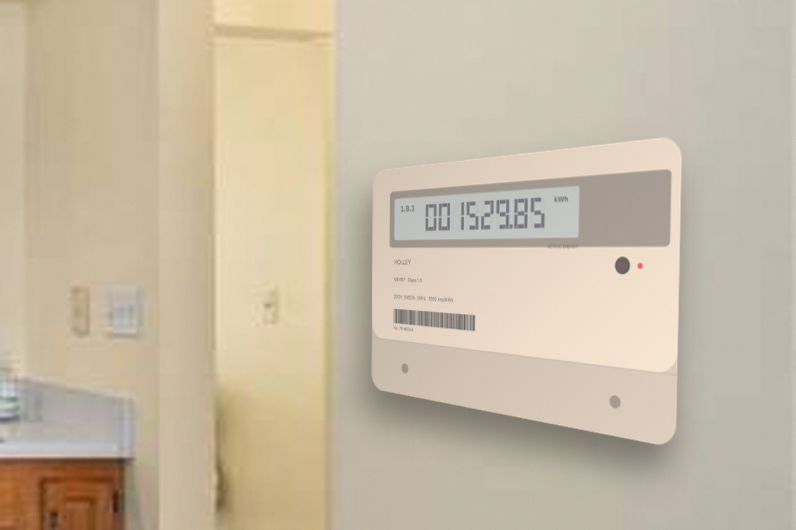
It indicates 1529.85; kWh
